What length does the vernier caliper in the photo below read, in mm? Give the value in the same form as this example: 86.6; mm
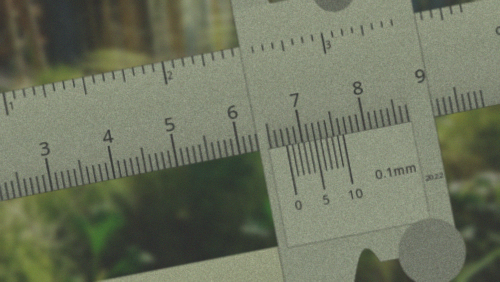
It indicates 67.5; mm
